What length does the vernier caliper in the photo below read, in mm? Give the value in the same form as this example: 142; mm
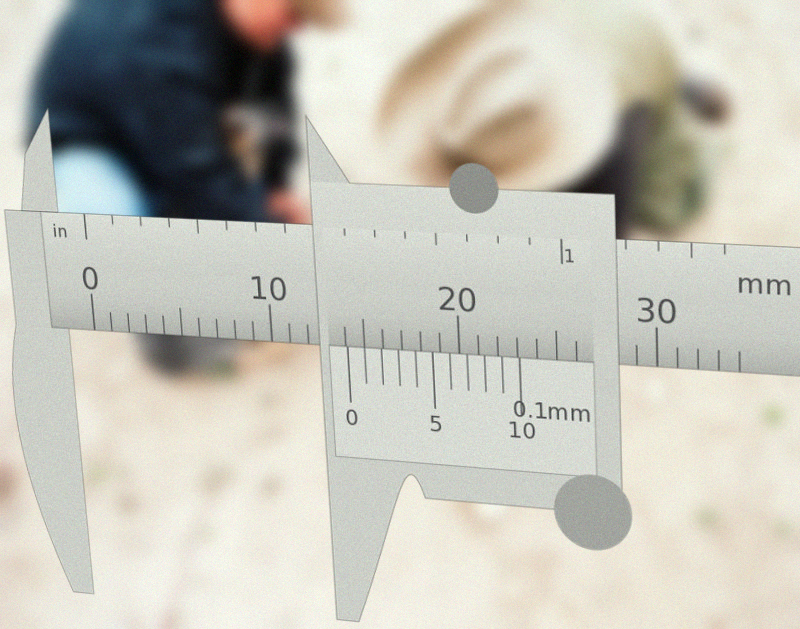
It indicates 14.1; mm
